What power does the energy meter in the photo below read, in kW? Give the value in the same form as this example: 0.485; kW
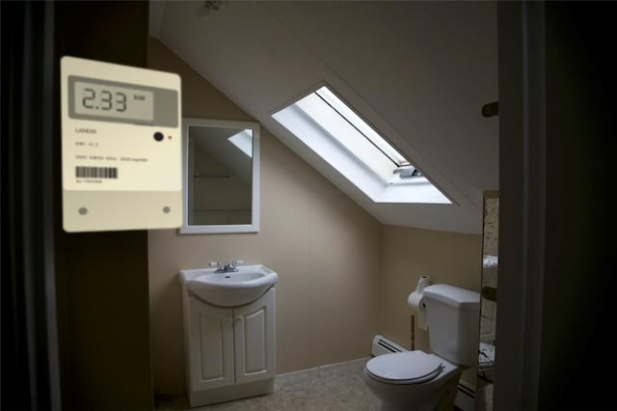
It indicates 2.33; kW
